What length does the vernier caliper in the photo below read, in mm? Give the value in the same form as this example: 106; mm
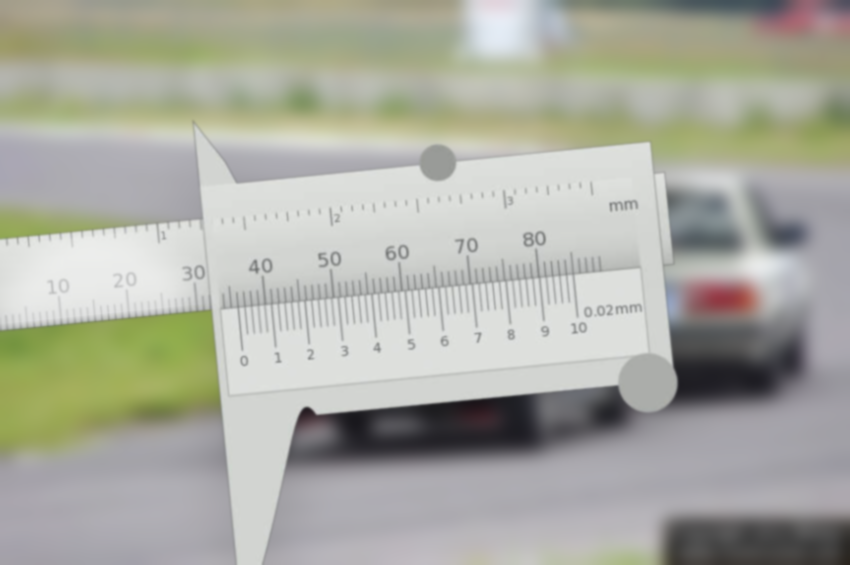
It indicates 36.0; mm
